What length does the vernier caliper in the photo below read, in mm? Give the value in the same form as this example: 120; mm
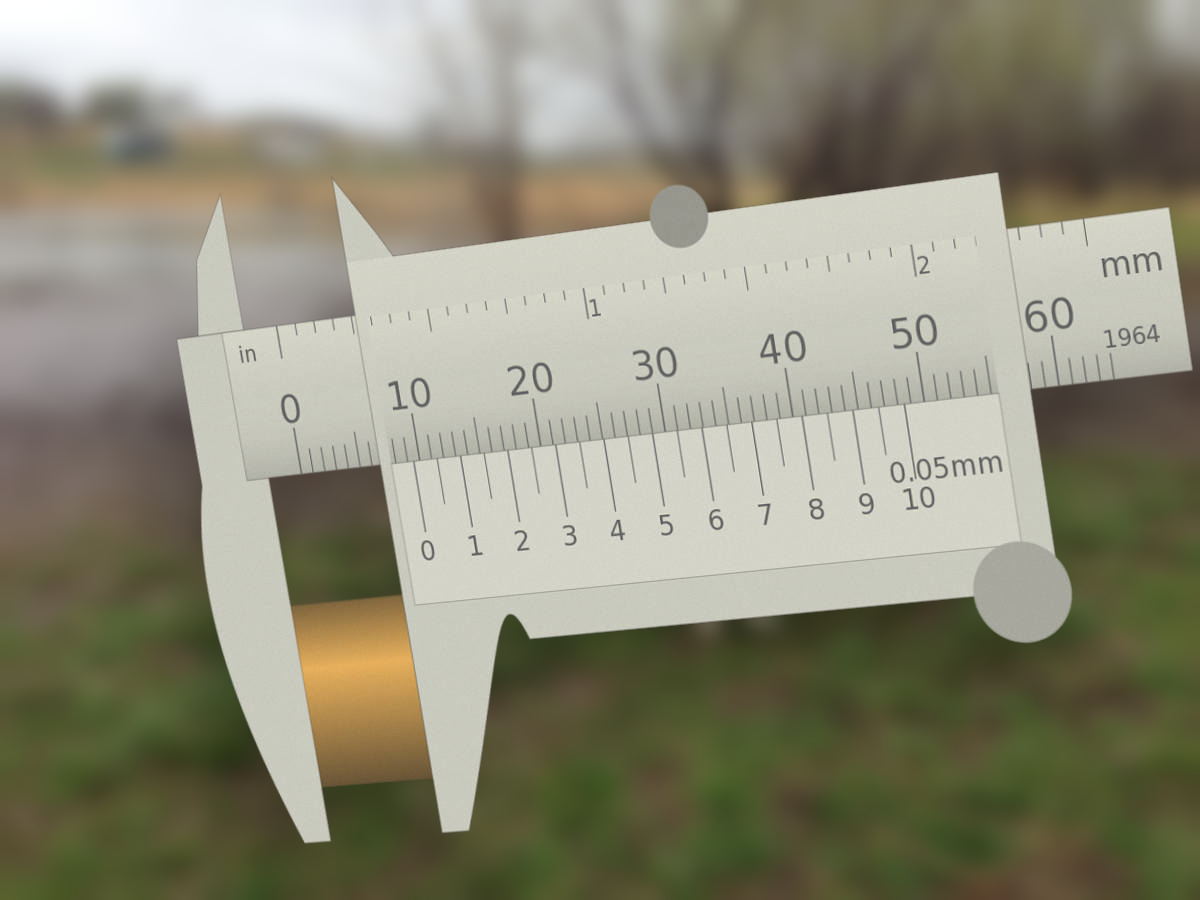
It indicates 9.5; mm
